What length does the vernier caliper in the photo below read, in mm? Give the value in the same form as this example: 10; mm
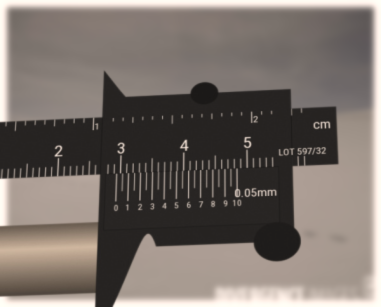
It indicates 29.4; mm
